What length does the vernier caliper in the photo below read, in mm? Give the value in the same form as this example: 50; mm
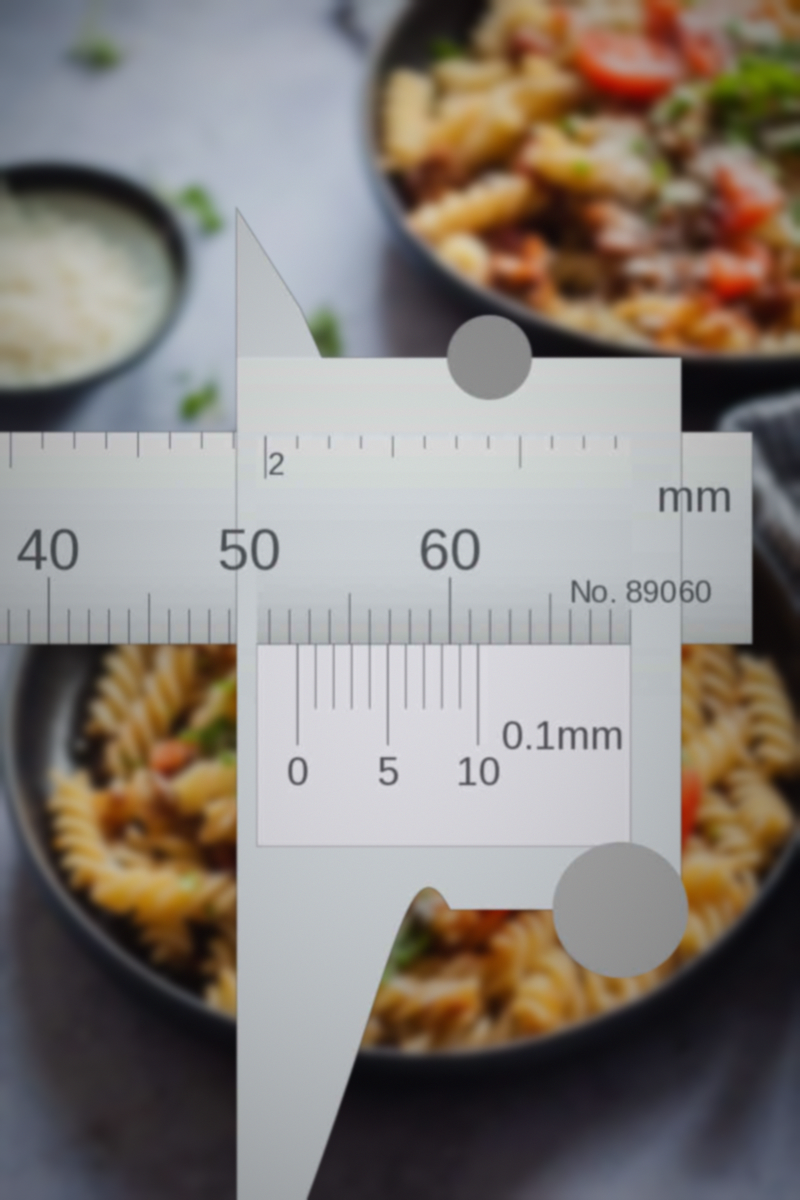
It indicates 52.4; mm
